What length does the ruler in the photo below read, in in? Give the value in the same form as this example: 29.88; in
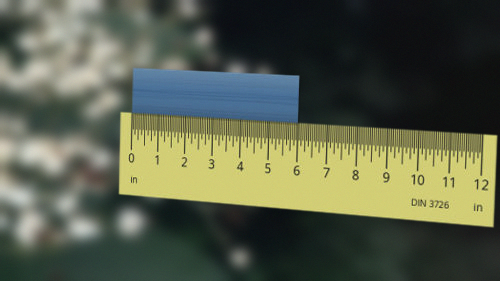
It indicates 6; in
